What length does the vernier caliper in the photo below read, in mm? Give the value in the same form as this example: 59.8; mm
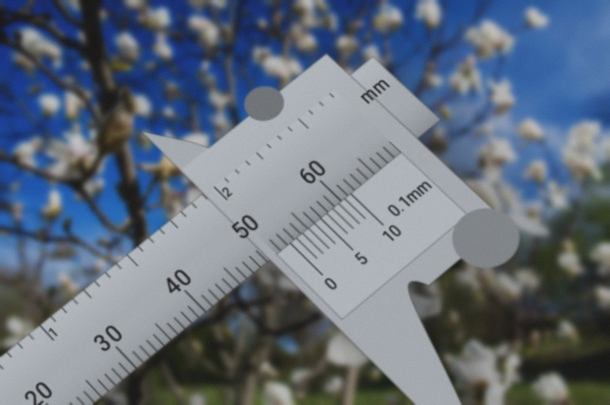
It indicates 52.4; mm
